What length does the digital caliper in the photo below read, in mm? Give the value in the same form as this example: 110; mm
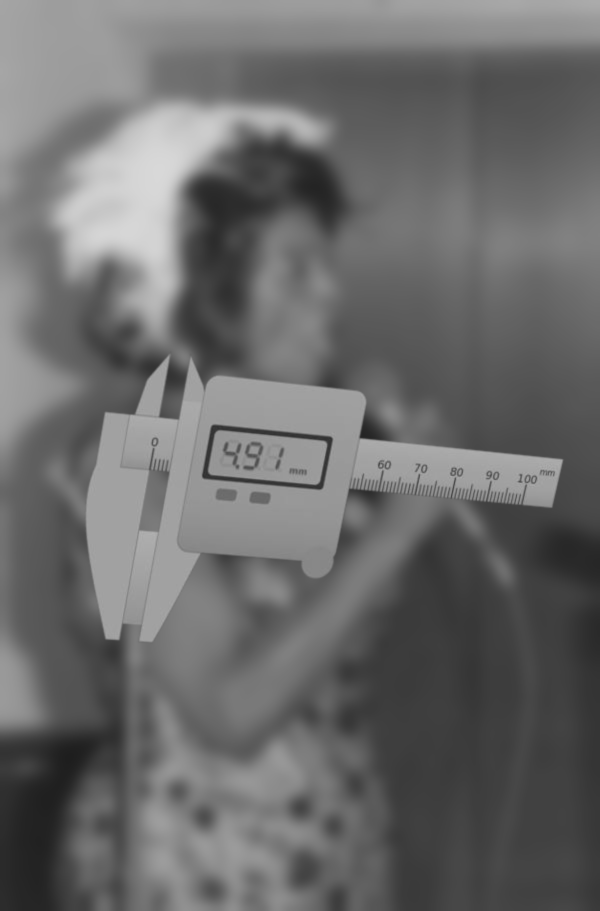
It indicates 4.91; mm
